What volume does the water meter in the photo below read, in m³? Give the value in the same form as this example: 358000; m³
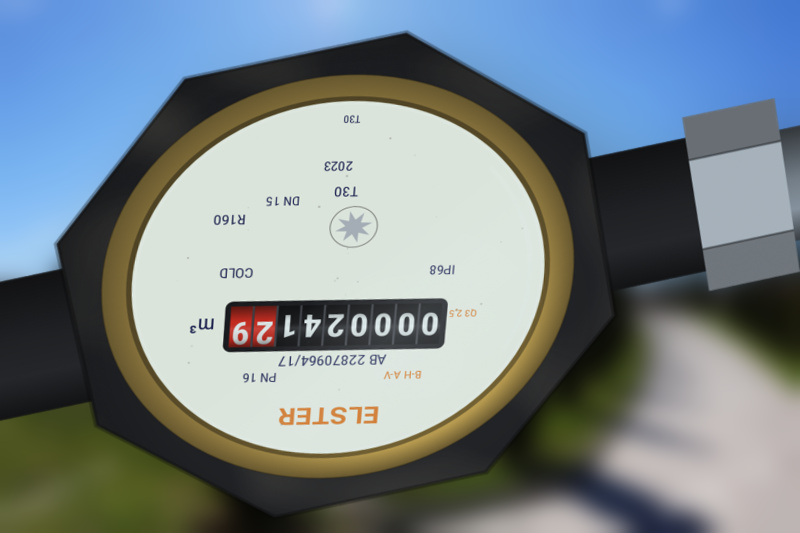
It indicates 241.29; m³
